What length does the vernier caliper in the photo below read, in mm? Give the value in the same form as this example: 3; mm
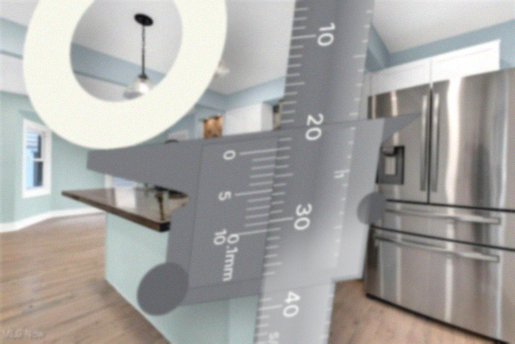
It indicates 22.0; mm
